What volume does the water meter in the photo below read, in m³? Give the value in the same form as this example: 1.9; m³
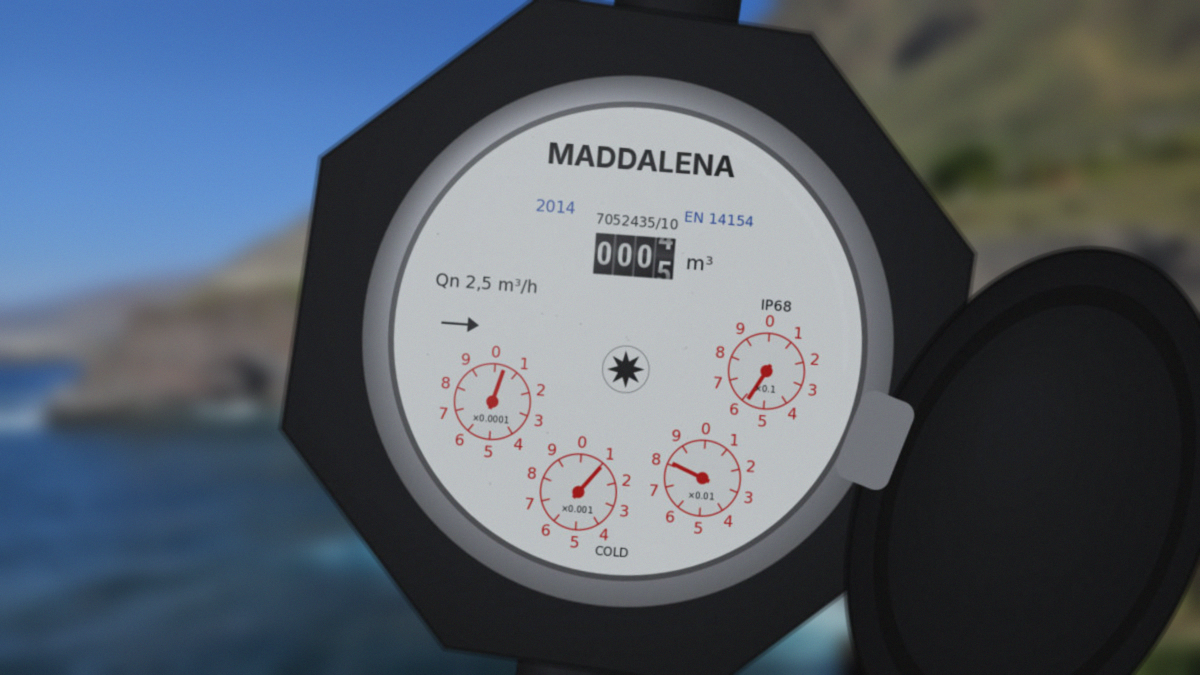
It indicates 4.5810; m³
